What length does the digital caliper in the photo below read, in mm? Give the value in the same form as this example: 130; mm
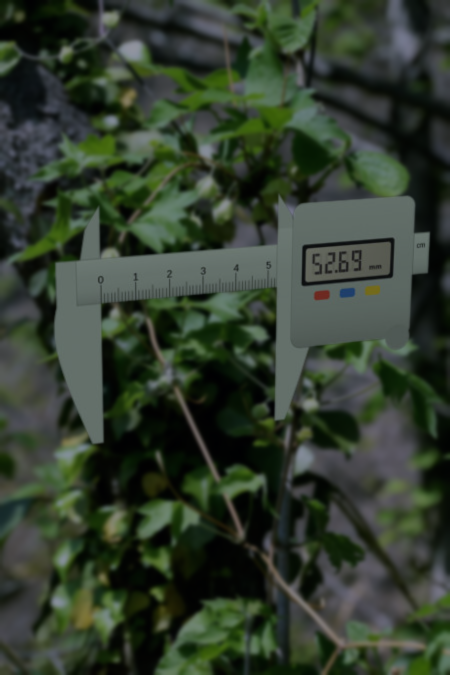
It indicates 52.69; mm
